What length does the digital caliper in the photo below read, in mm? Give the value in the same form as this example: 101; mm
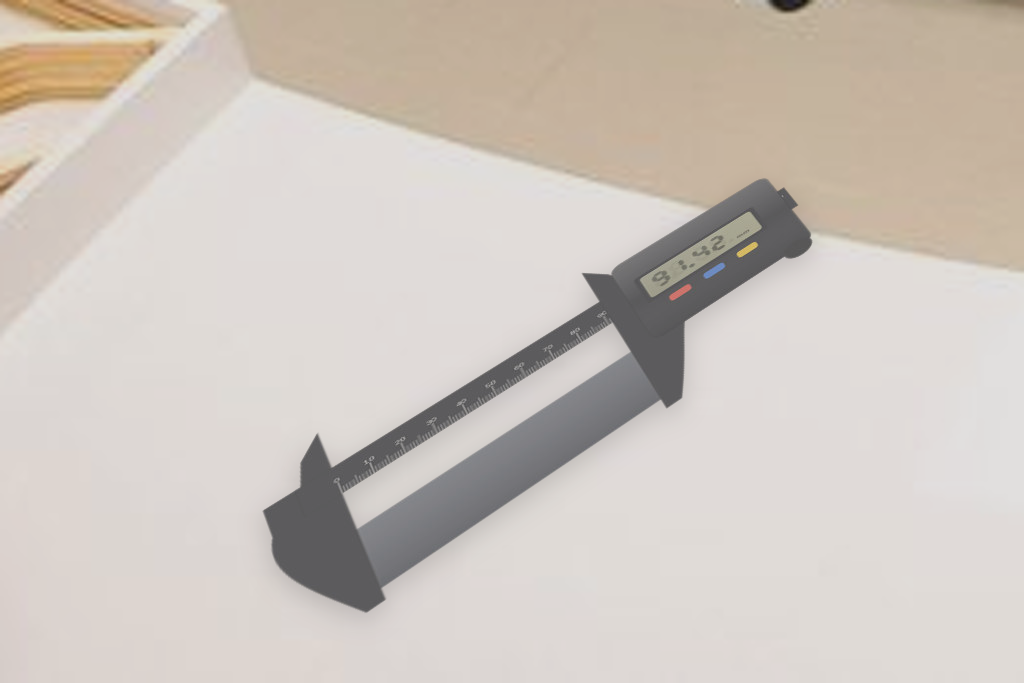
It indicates 91.42; mm
